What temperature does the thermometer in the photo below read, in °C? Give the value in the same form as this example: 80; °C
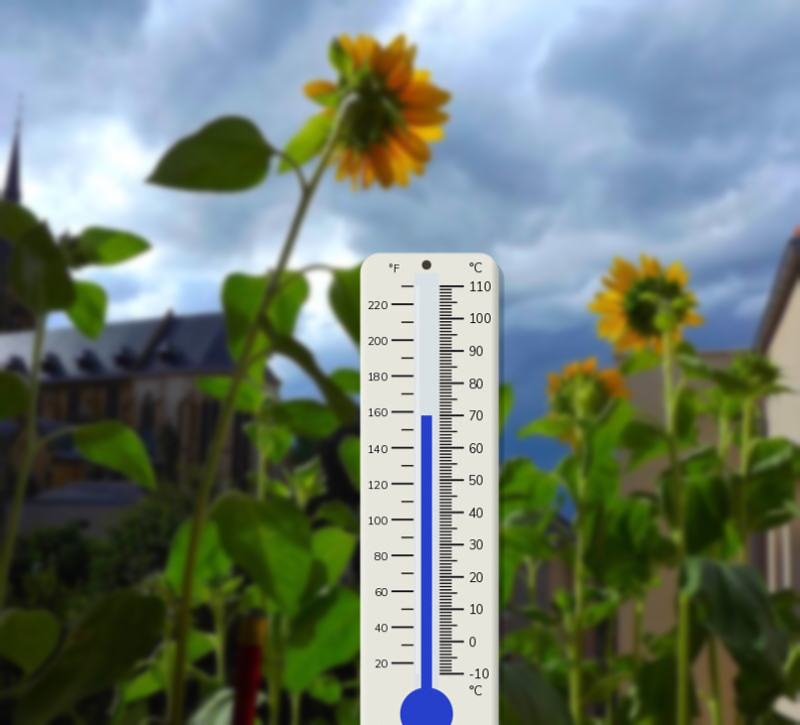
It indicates 70; °C
